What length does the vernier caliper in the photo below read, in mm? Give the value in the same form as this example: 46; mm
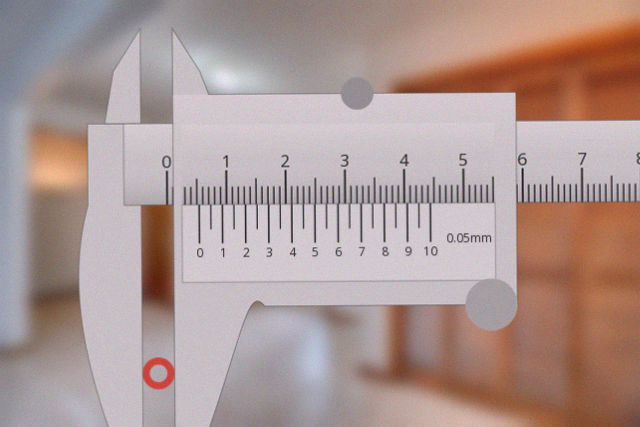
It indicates 5.4; mm
